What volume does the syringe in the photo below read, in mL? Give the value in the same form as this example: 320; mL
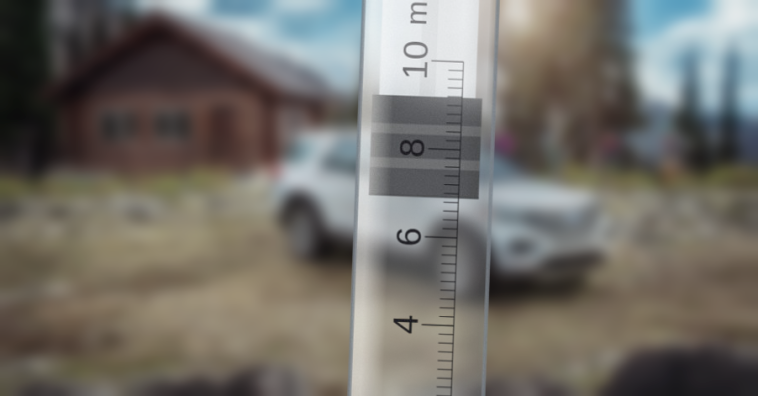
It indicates 6.9; mL
